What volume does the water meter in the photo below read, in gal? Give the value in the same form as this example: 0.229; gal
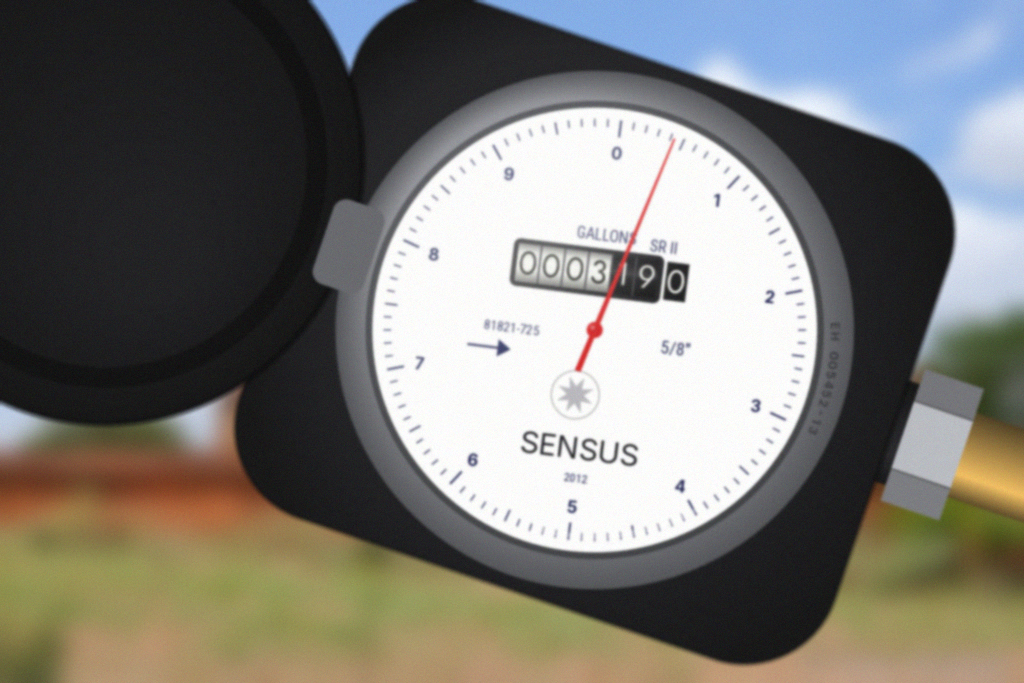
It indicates 3190.4; gal
